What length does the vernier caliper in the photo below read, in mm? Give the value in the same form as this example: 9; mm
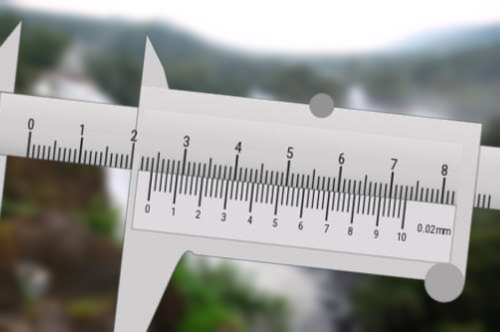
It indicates 24.0; mm
